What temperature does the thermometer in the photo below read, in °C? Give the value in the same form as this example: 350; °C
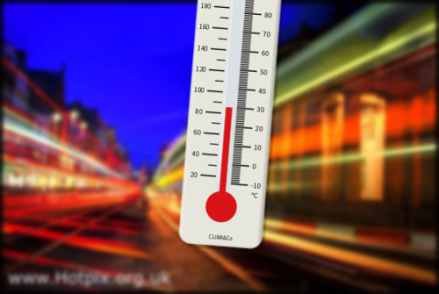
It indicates 30; °C
